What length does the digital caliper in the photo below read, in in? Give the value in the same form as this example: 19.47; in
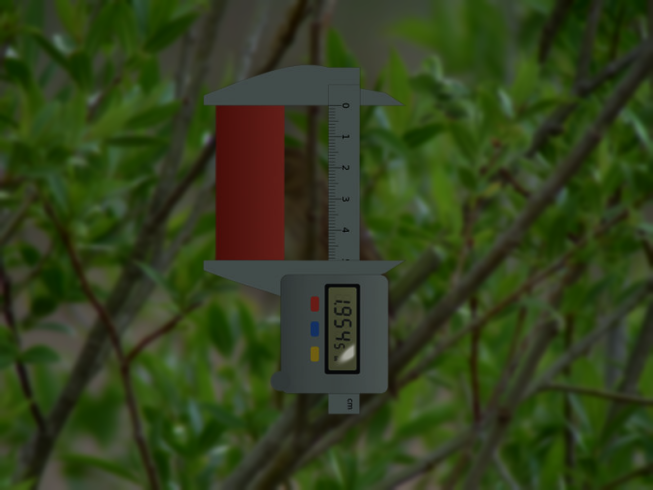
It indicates 1.9545; in
